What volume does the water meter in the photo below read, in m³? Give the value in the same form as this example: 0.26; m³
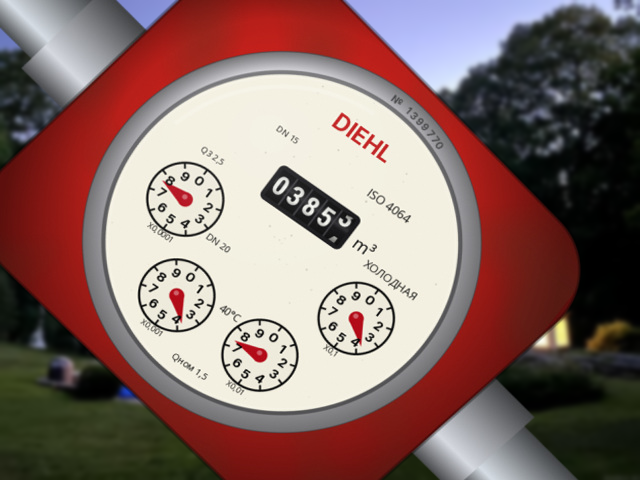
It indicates 3853.3737; m³
